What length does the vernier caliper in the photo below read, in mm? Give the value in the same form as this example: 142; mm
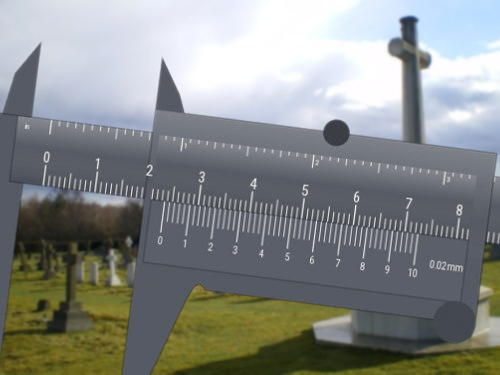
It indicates 23.5; mm
